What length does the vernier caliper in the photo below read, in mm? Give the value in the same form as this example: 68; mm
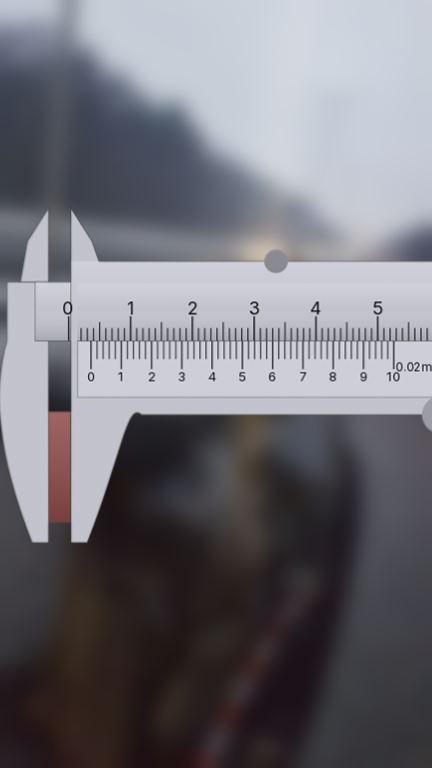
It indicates 3.6; mm
